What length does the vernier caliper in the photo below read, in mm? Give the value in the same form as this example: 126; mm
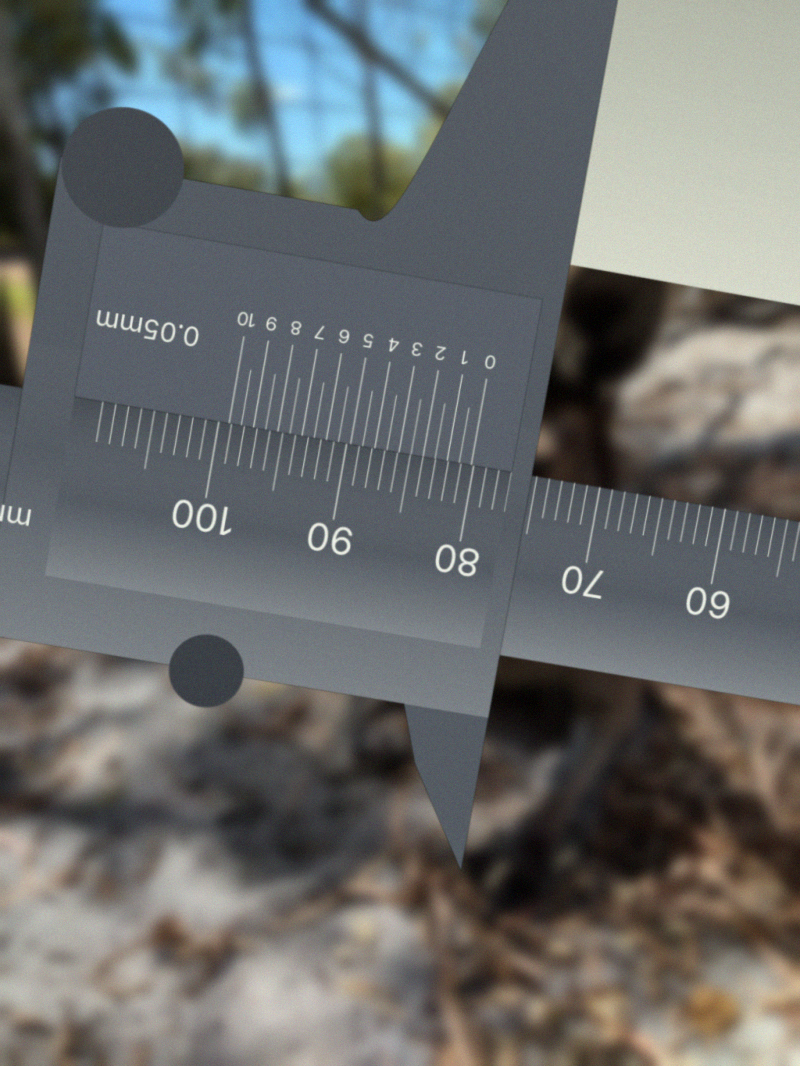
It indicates 80.2; mm
